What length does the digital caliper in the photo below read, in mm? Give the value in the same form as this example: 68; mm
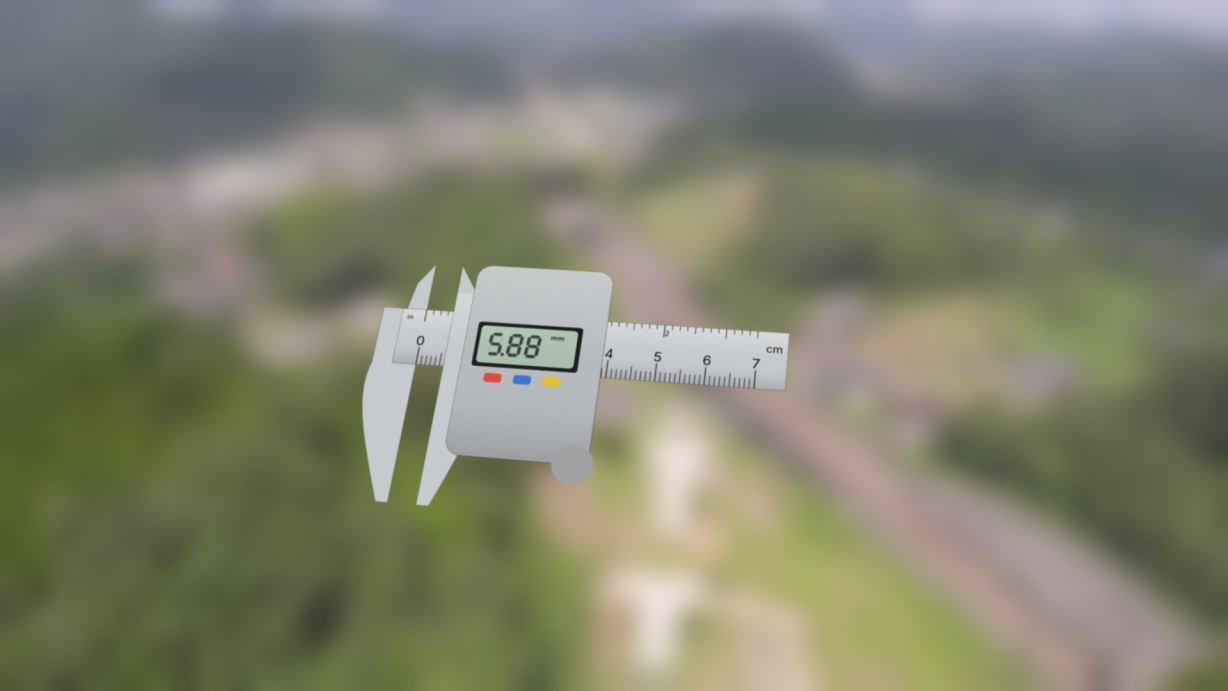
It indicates 5.88; mm
